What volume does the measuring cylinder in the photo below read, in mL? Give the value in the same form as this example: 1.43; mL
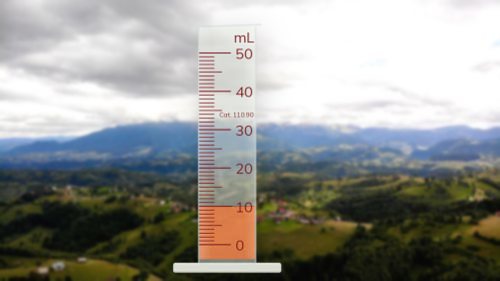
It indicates 10; mL
